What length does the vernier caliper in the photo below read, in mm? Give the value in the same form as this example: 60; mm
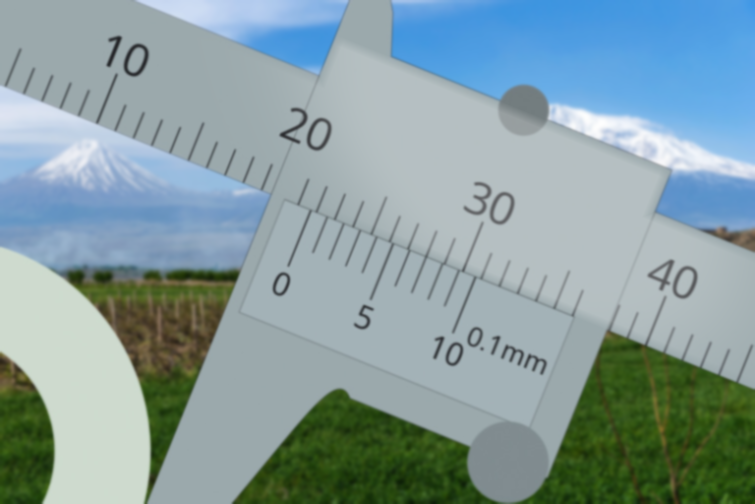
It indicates 21.7; mm
